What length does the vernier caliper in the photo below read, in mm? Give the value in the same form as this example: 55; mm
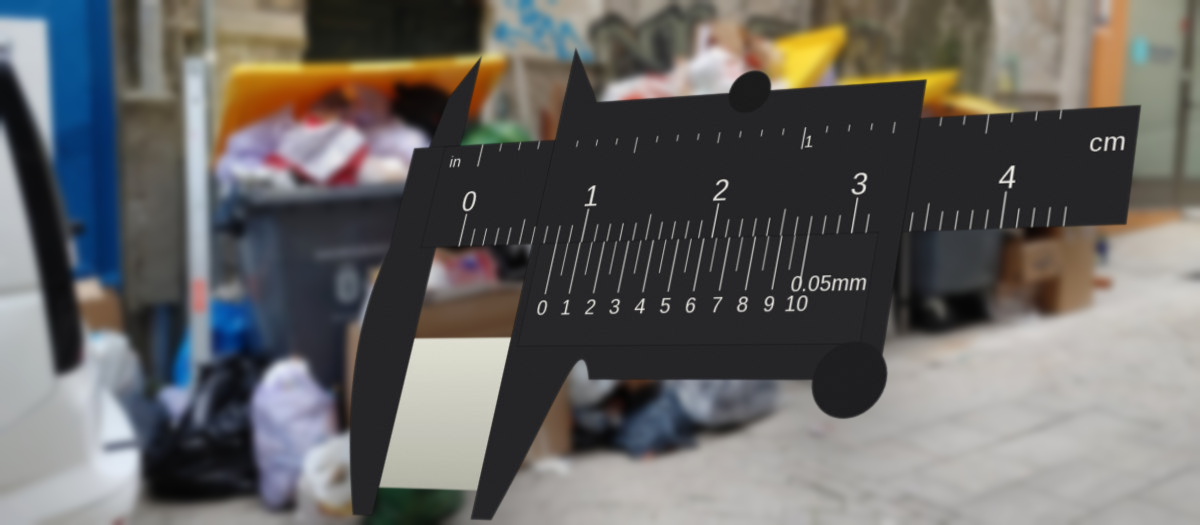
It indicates 8.0; mm
